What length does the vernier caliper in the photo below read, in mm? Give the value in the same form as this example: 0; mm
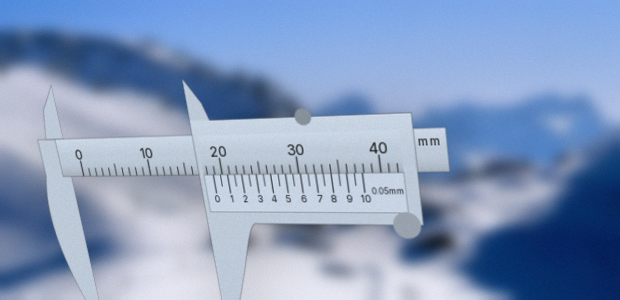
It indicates 18.8; mm
